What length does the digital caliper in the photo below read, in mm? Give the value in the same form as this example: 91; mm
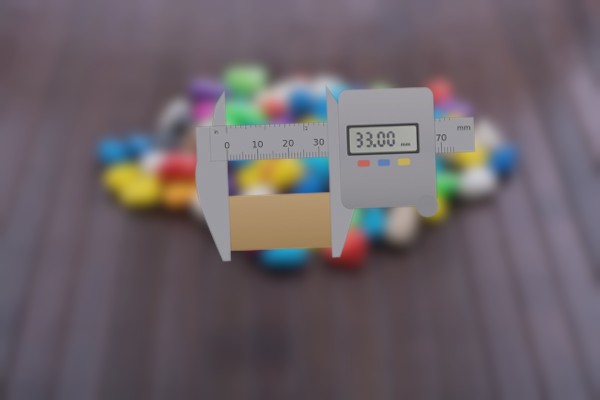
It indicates 33.00; mm
